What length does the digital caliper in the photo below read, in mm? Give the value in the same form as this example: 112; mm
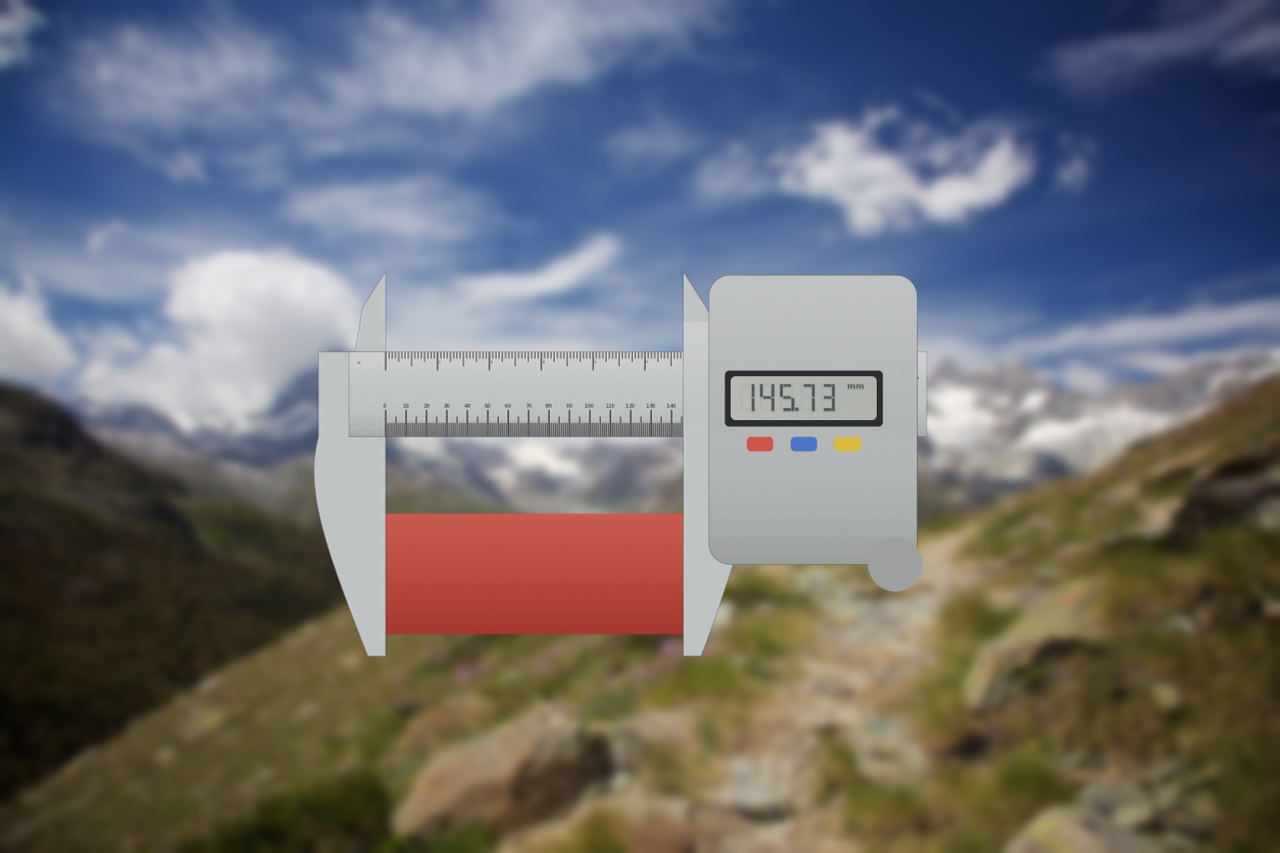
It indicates 145.73; mm
